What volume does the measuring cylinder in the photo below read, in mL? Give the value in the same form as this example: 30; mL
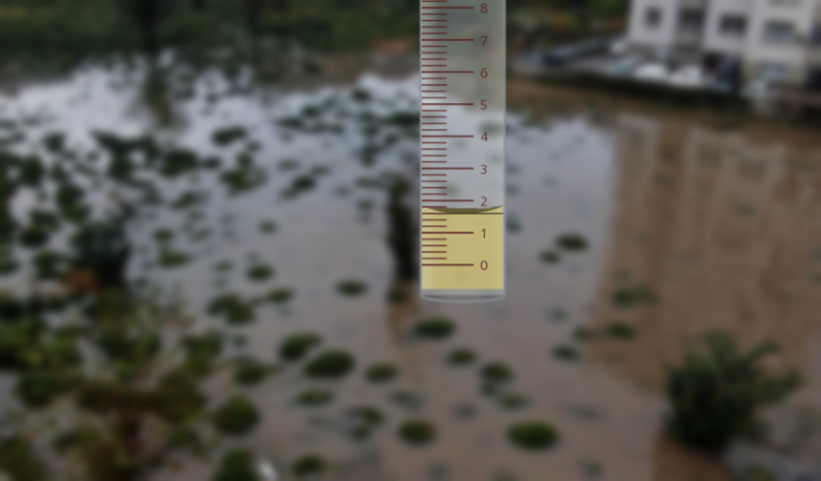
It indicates 1.6; mL
